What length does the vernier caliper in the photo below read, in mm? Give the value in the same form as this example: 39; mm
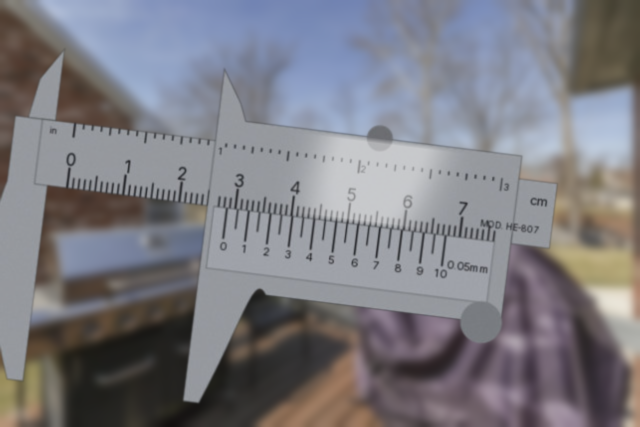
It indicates 28.5; mm
